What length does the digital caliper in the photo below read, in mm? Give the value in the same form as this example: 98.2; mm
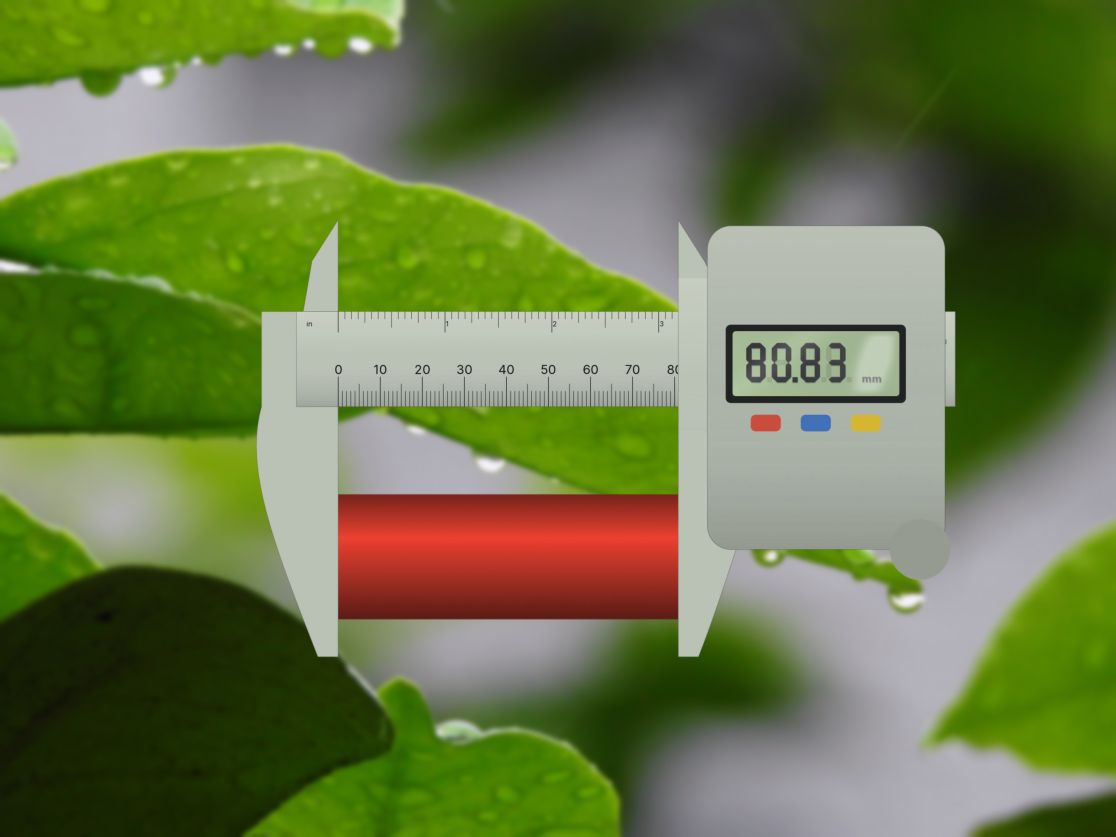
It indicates 80.83; mm
